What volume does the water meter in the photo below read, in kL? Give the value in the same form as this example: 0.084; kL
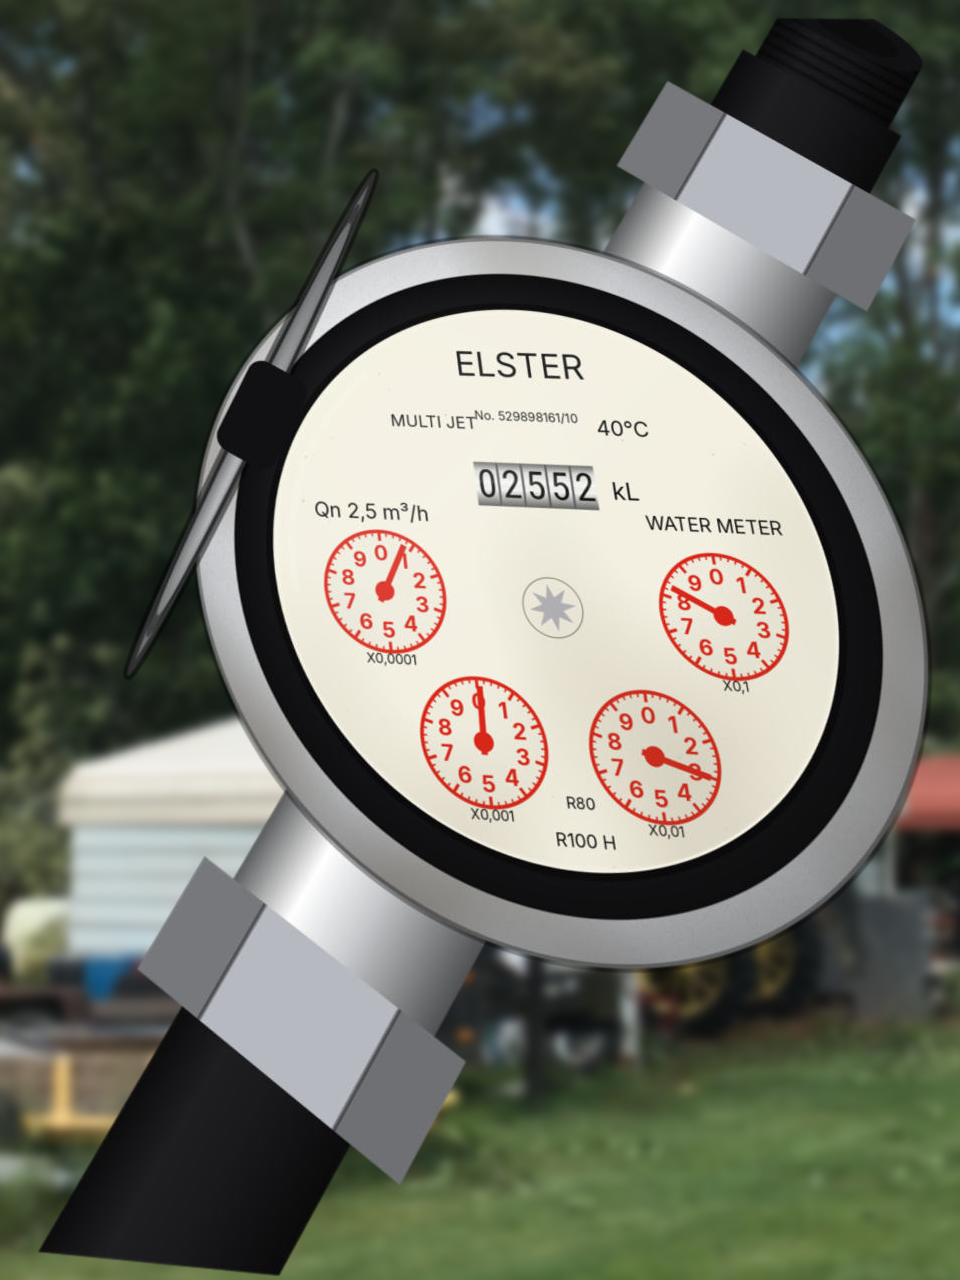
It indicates 2552.8300; kL
